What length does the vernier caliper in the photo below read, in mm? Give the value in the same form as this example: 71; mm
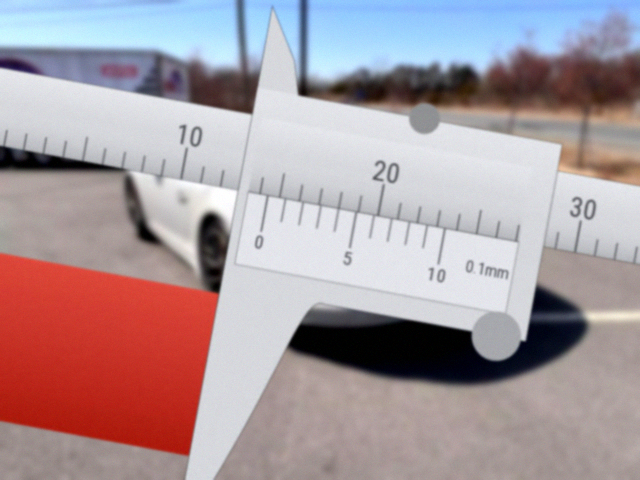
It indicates 14.4; mm
